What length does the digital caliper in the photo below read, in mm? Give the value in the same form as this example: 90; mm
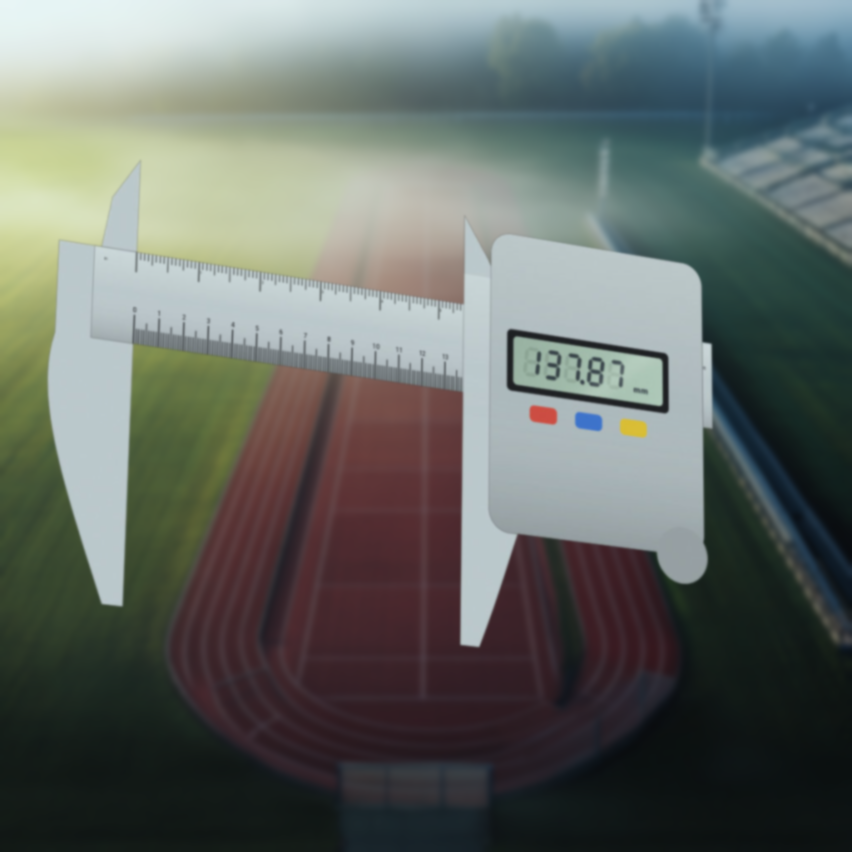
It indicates 137.87; mm
